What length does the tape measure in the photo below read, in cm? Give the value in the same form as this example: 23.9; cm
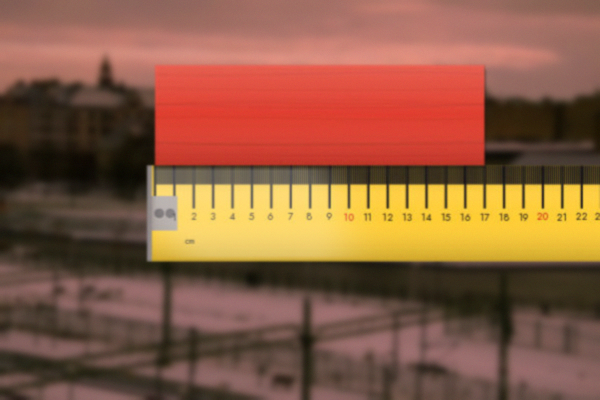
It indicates 17; cm
